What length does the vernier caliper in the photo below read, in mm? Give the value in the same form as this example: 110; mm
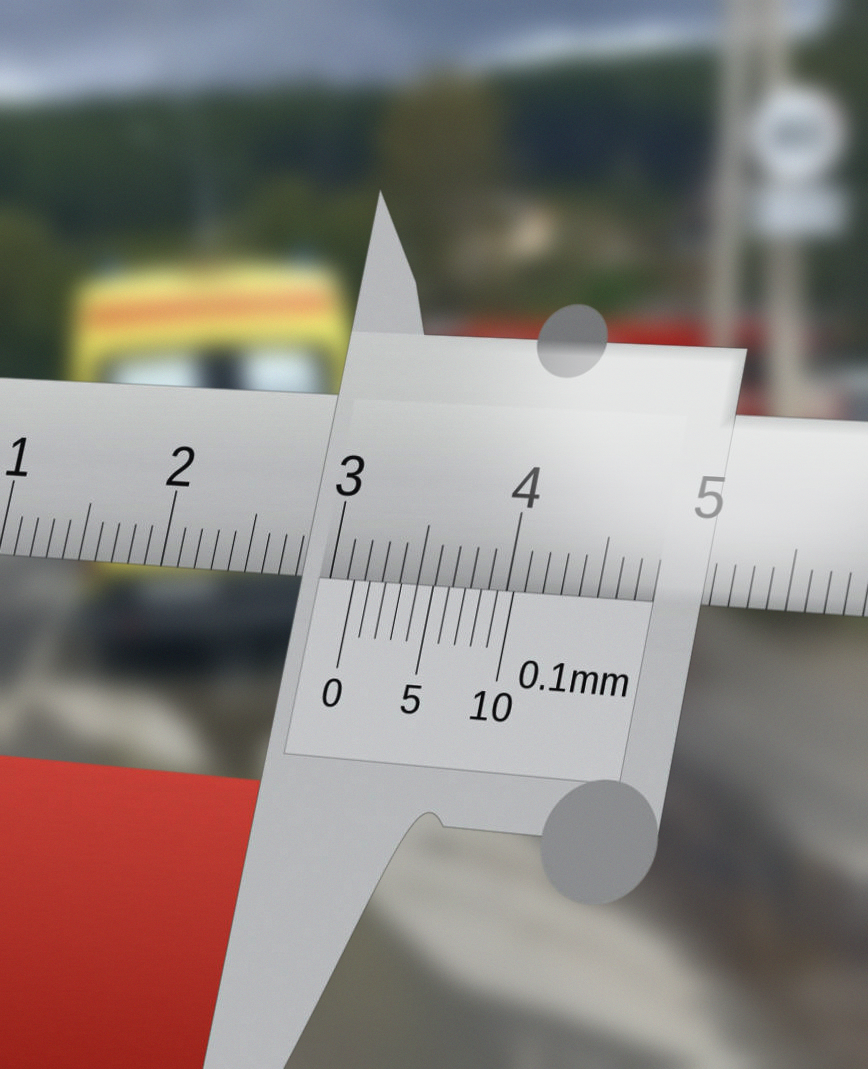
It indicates 31.4; mm
